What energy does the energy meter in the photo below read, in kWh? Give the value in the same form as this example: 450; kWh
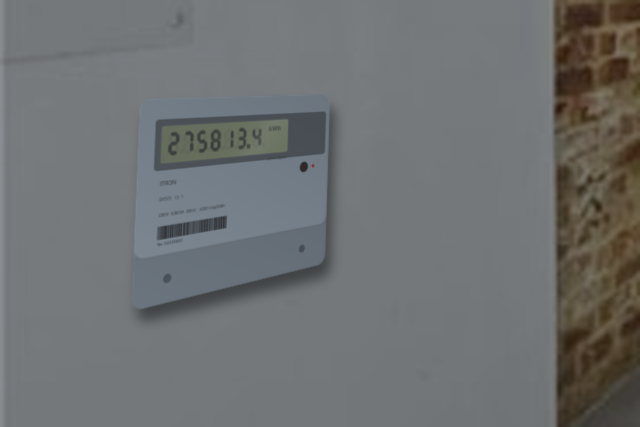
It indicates 275813.4; kWh
